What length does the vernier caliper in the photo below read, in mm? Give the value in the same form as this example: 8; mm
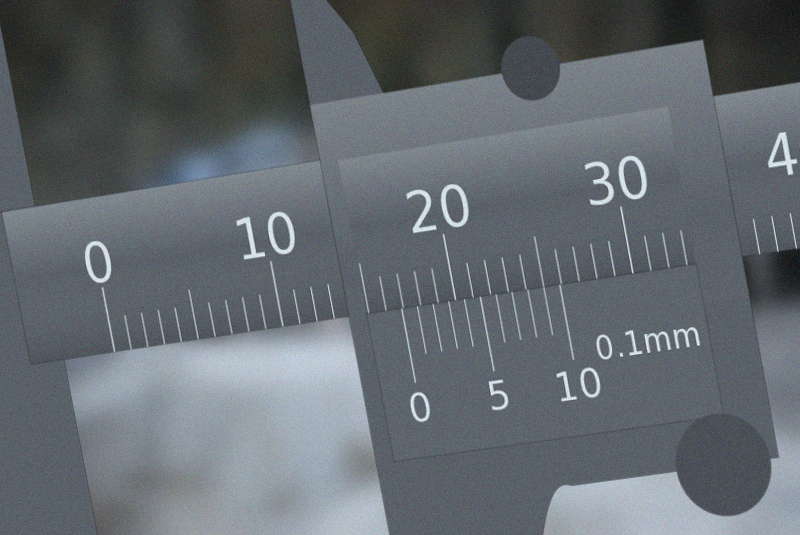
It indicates 16.9; mm
